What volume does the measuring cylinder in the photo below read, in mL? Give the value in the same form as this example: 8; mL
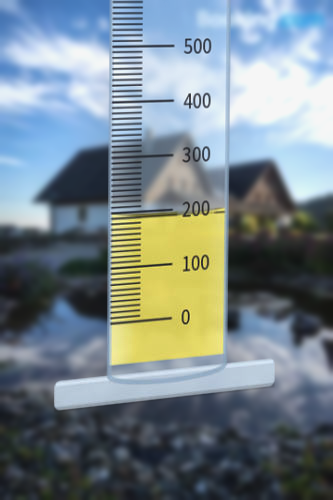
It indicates 190; mL
